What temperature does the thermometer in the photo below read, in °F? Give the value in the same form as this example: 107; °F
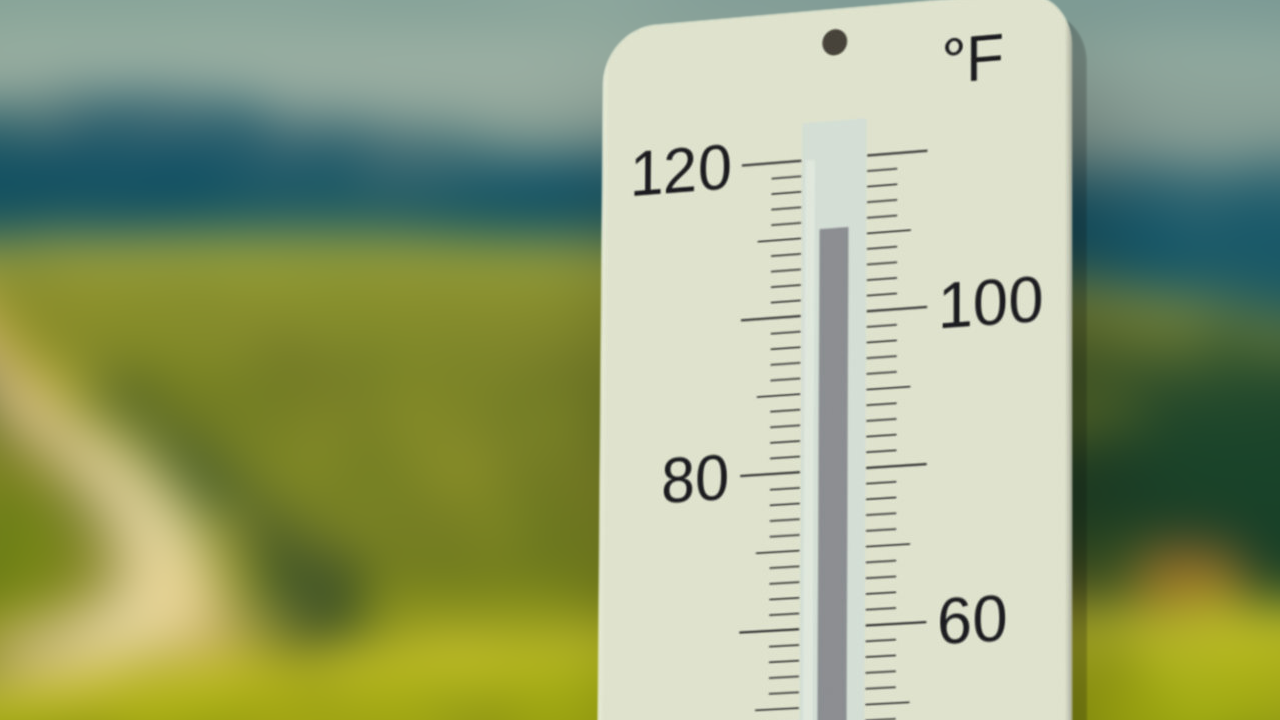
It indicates 111; °F
